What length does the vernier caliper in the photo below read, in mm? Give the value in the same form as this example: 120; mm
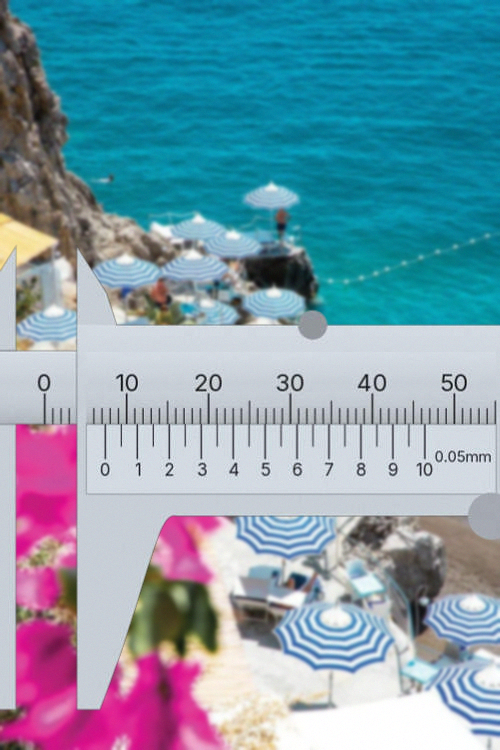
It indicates 7.4; mm
